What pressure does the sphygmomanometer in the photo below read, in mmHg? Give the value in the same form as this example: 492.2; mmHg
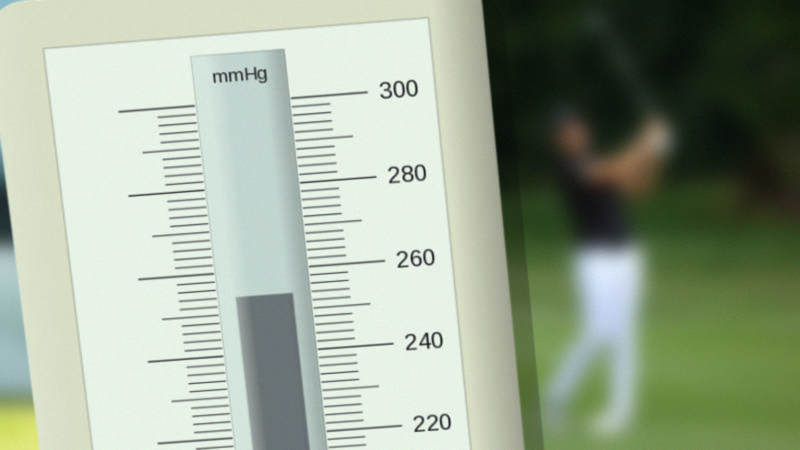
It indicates 254; mmHg
